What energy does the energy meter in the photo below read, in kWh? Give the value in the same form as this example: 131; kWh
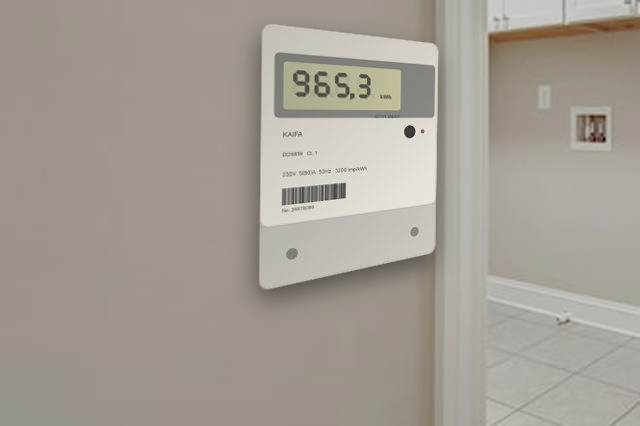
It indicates 965.3; kWh
